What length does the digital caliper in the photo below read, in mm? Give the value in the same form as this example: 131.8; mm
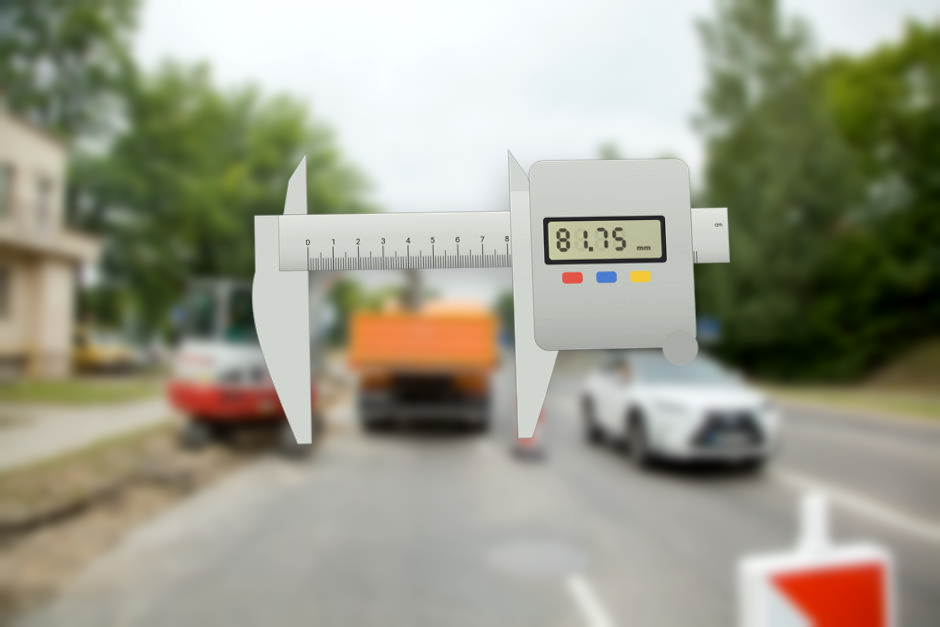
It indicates 81.75; mm
